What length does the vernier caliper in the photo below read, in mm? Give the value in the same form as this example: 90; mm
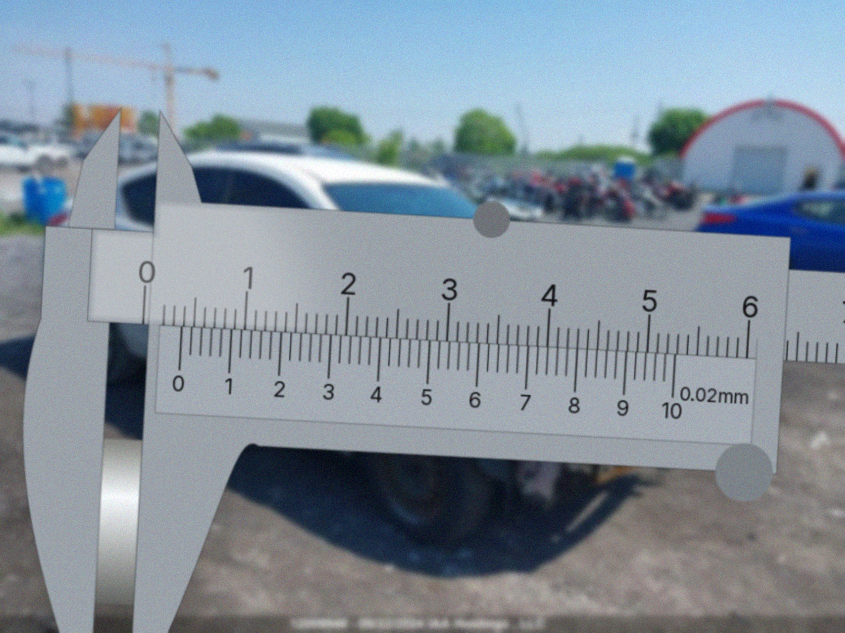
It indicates 3.8; mm
